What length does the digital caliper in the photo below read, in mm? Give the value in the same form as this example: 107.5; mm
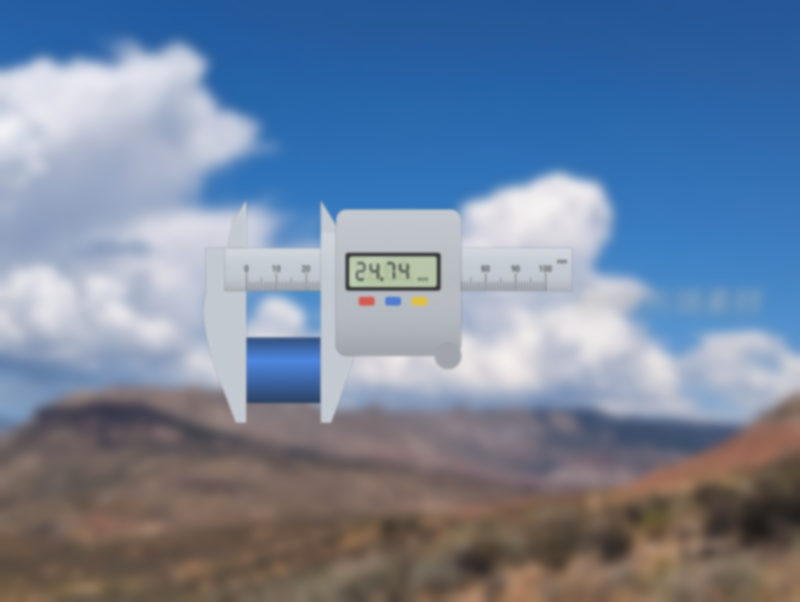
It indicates 24.74; mm
